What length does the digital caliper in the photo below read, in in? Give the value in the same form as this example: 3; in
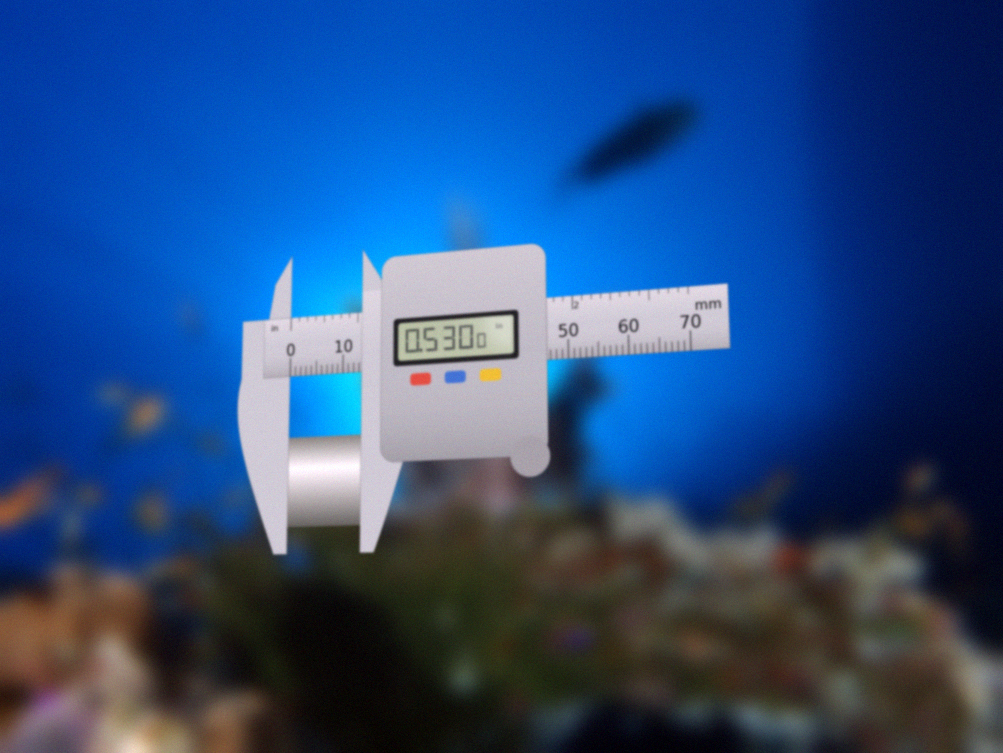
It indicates 0.5300; in
